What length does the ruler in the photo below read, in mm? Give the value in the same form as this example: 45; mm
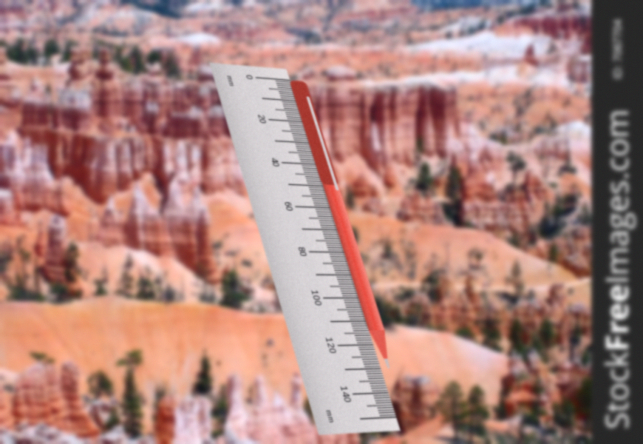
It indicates 130; mm
